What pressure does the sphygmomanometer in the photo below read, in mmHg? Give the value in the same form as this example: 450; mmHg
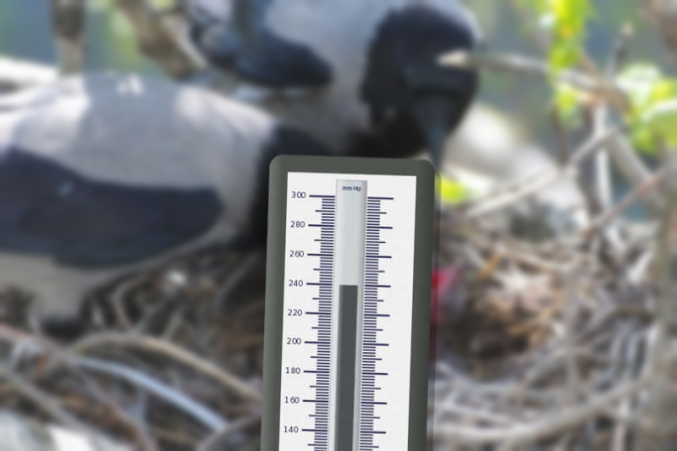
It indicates 240; mmHg
